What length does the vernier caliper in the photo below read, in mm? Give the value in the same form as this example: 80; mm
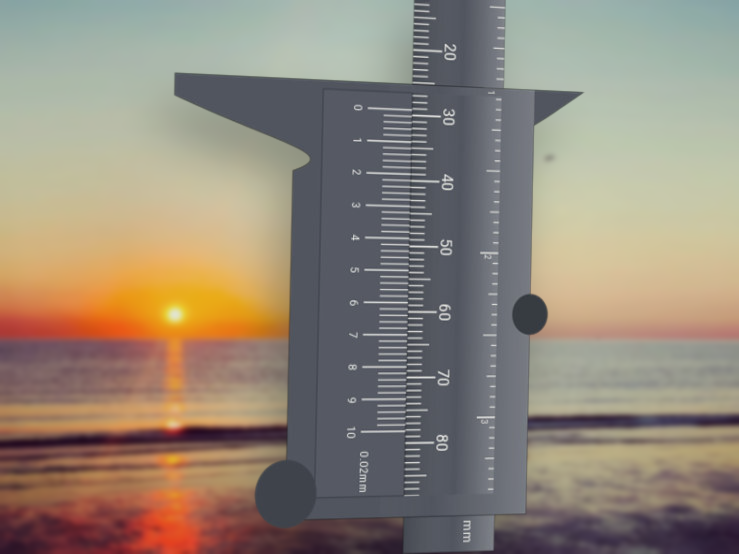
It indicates 29.2; mm
